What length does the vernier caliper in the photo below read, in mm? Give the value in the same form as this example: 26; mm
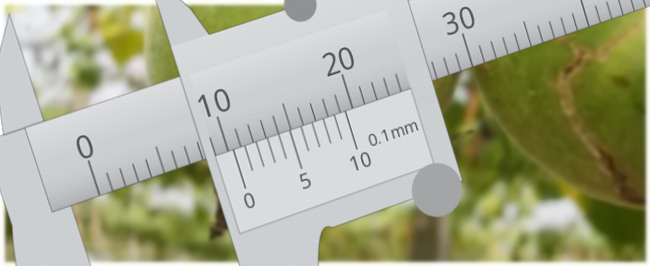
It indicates 10.4; mm
